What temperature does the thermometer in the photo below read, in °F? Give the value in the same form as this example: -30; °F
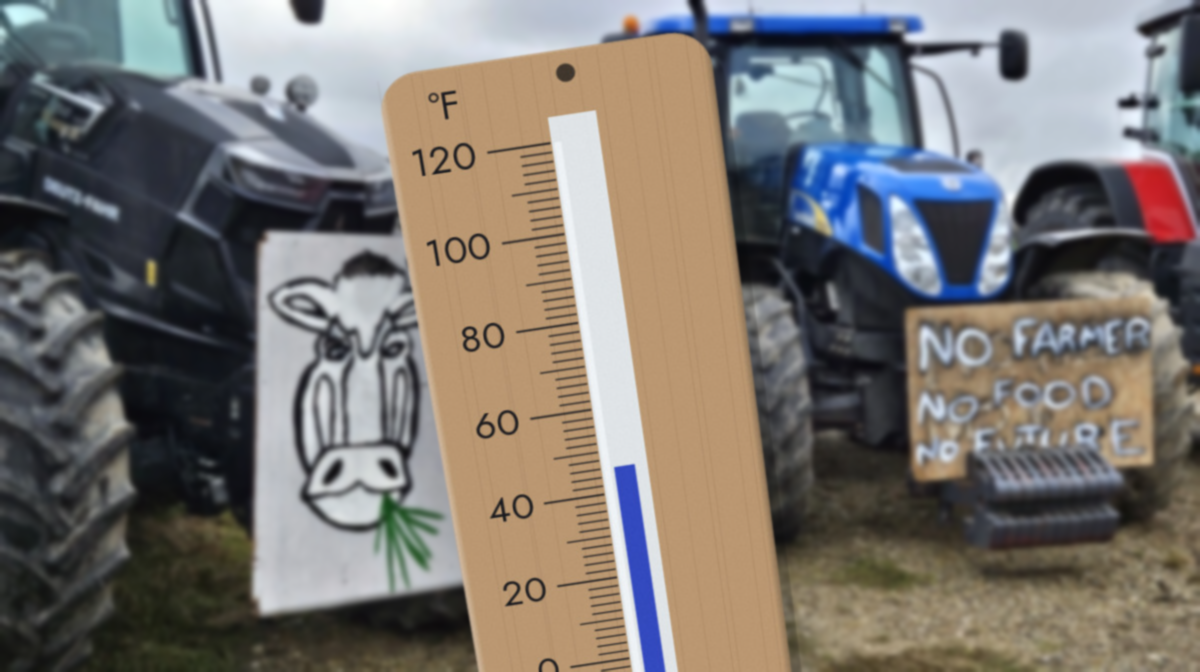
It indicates 46; °F
